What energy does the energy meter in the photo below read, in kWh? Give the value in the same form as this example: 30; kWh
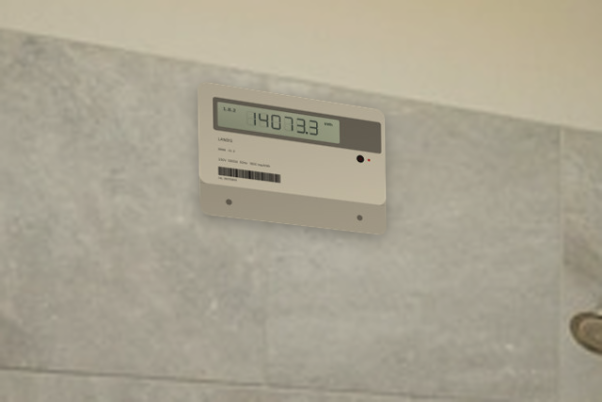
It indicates 14073.3; kWh
